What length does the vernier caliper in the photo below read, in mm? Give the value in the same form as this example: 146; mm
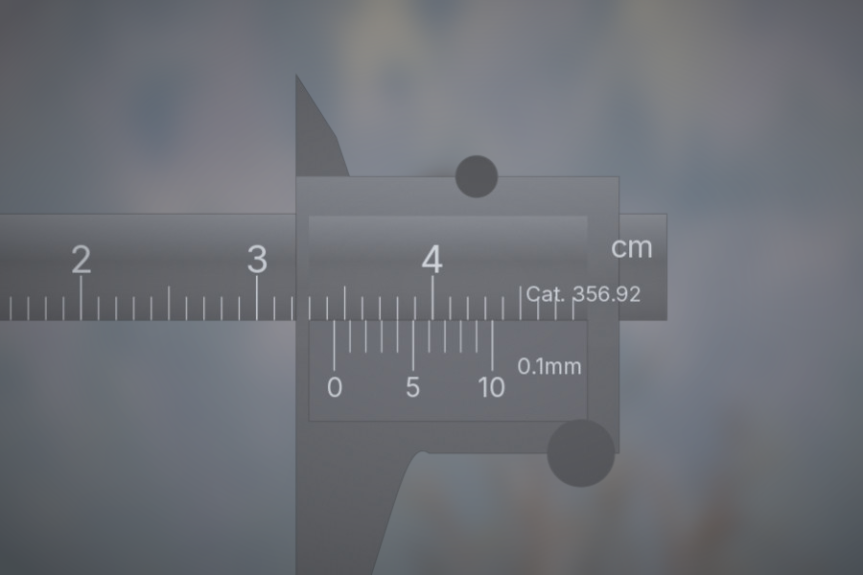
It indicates 34.4; mm
